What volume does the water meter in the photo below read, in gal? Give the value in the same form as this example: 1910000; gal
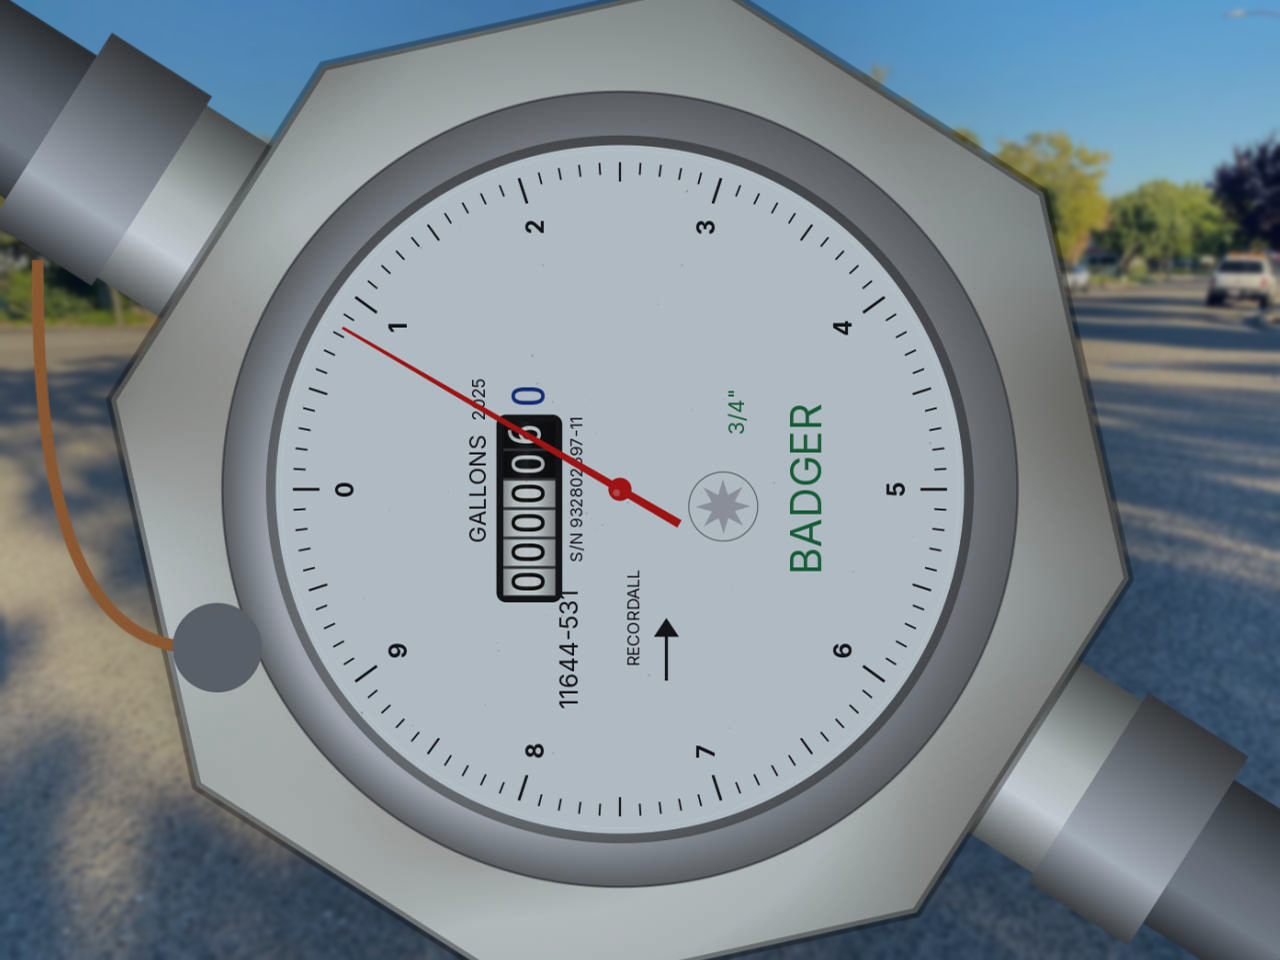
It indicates 60.8; gal
